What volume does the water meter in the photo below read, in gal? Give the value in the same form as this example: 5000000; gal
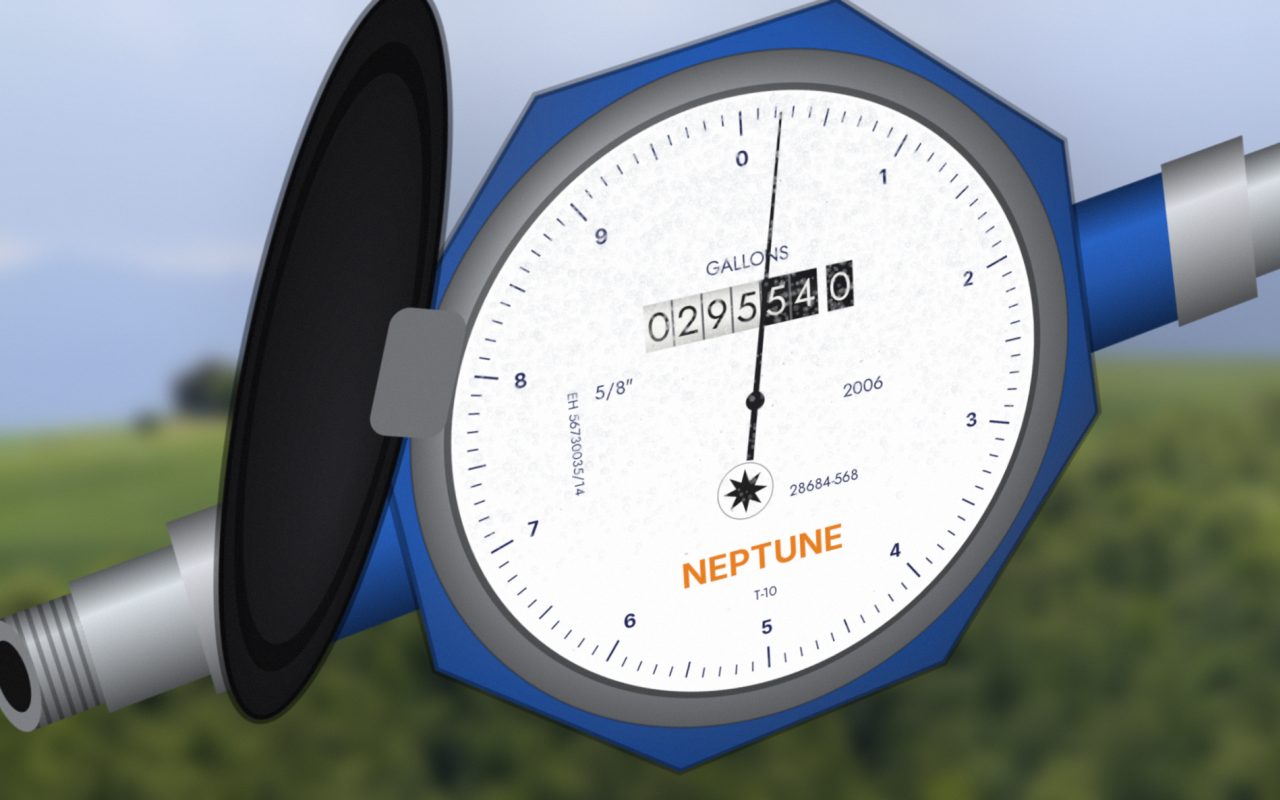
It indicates 295540.2; gal
